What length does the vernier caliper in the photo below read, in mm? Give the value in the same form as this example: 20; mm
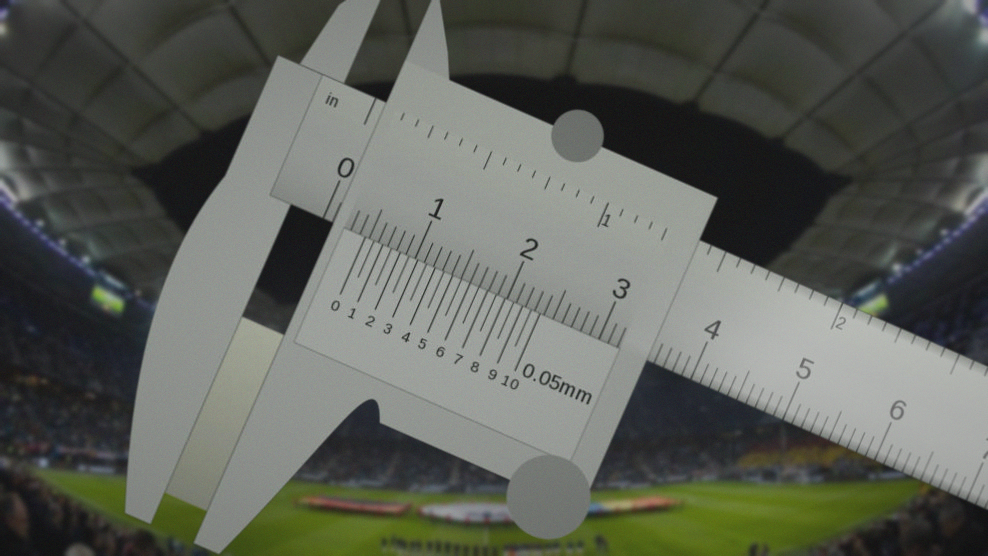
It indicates 4.6; mm
